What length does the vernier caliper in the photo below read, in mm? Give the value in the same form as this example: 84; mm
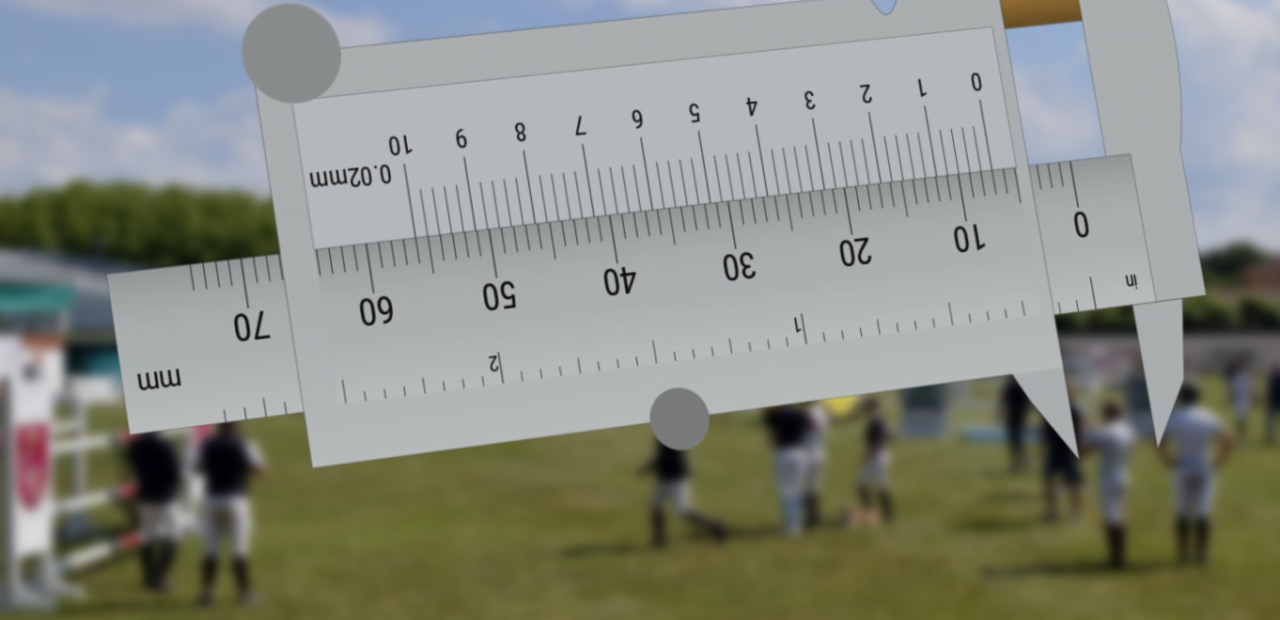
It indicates 7.0; mm
